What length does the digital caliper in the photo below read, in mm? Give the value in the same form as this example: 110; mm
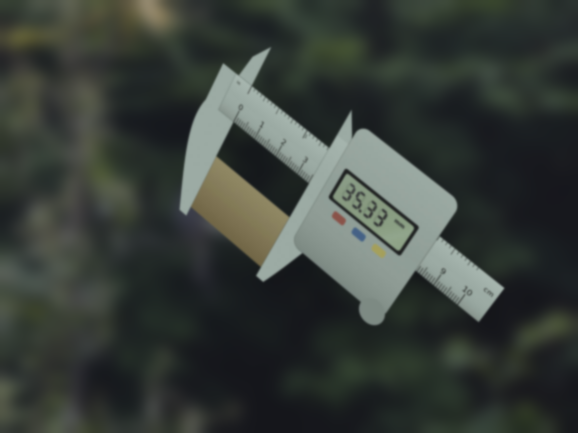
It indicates 35.33; mm
